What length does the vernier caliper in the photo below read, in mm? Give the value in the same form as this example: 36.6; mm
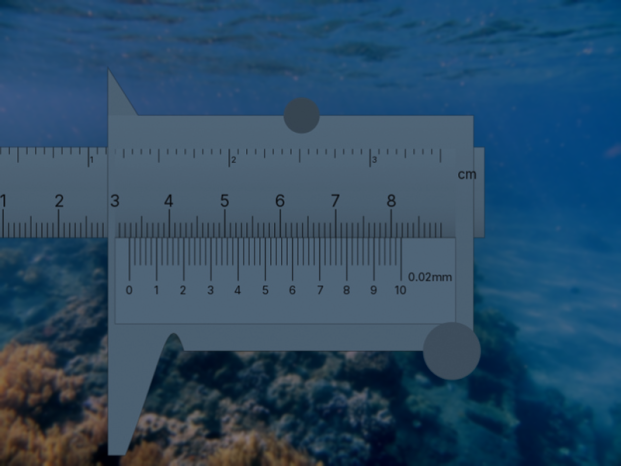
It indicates 32.8; mm
